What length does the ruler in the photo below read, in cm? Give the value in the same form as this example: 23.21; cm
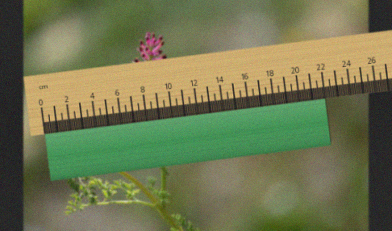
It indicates 22; cm
